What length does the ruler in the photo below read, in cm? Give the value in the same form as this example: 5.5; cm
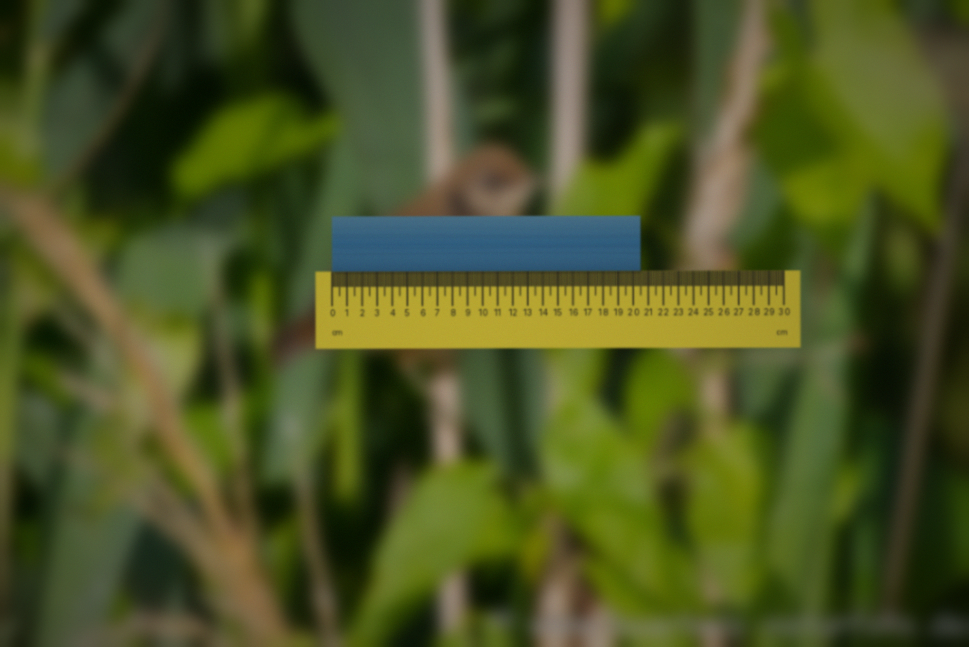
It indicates 20.5; cm
